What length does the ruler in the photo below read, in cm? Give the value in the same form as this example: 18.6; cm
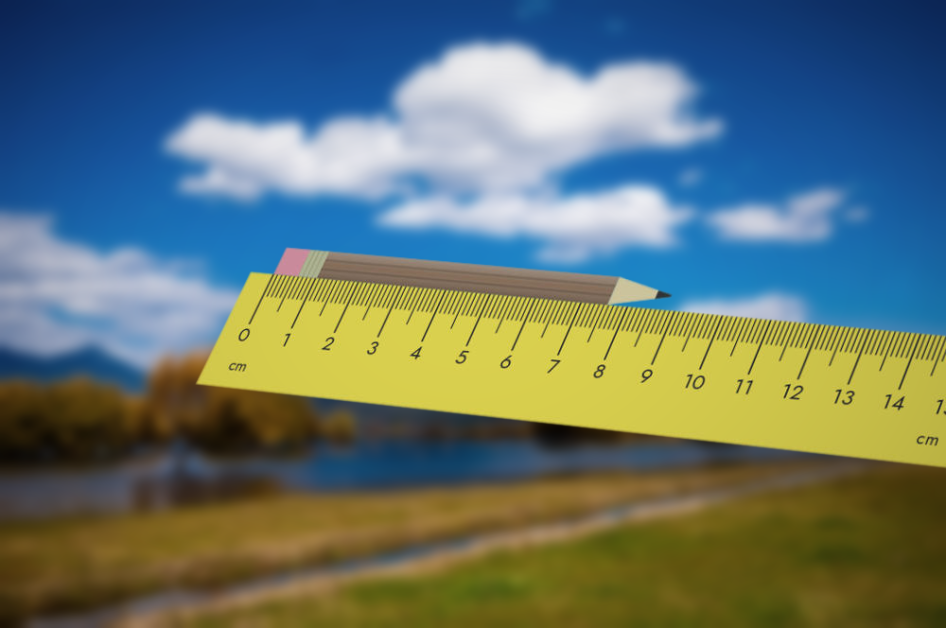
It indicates 8.8; cm
